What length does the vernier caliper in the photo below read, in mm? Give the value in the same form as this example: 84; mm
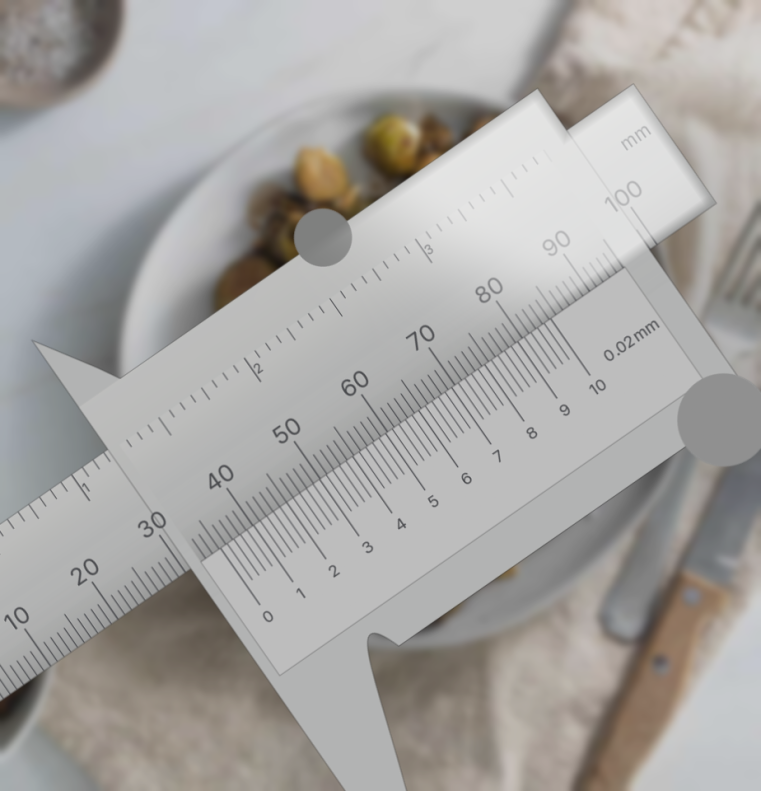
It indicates 35.2; mm
